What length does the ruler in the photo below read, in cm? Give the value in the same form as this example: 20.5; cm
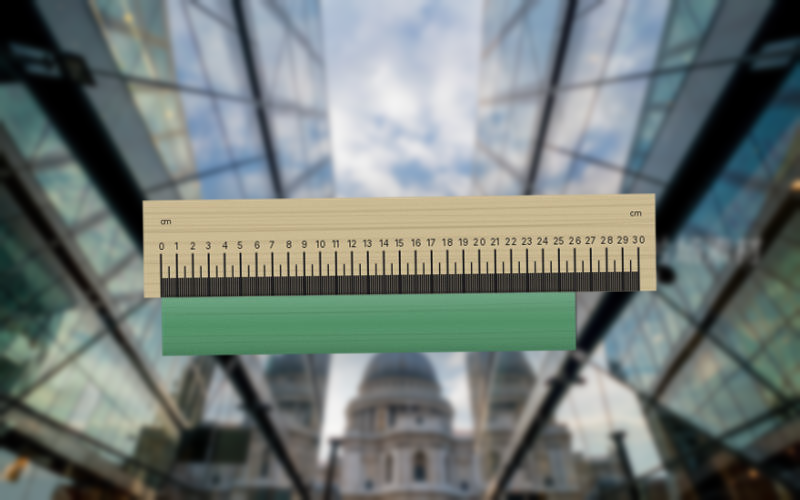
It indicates 26; cm
